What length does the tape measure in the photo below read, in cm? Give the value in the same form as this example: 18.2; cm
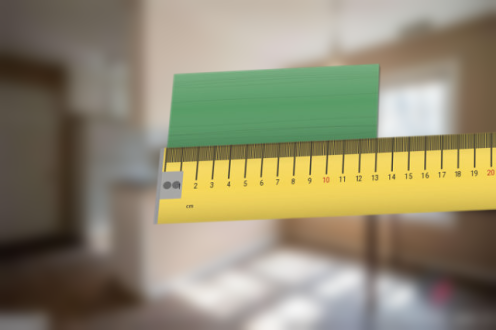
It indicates 13; cm
